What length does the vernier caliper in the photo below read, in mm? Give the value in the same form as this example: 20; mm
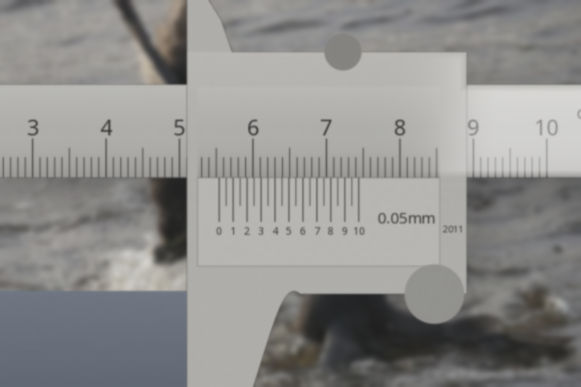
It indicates 55.4; mm
